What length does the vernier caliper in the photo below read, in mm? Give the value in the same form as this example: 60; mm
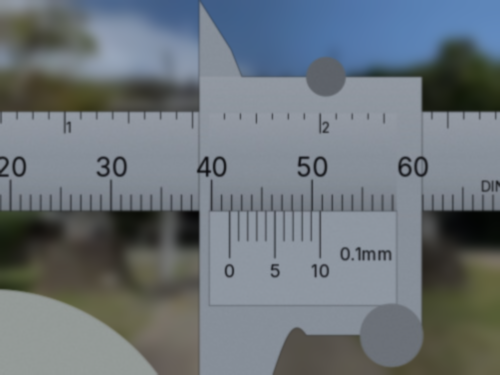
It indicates 41.8; mm
